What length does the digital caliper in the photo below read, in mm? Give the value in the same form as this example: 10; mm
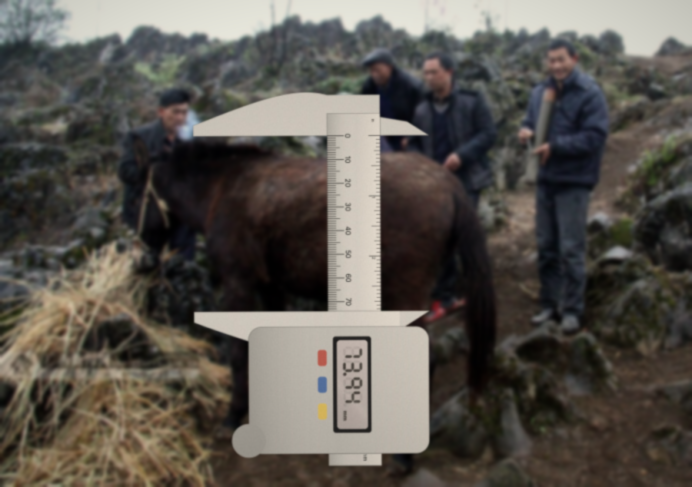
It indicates 73.94; mm
